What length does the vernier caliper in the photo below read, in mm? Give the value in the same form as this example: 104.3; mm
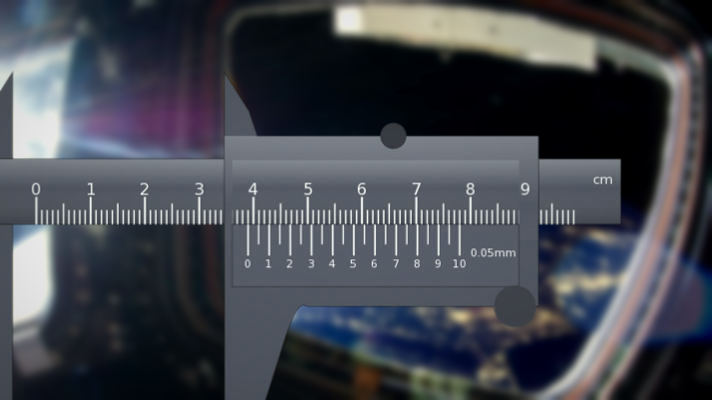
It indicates 39.0; mm
